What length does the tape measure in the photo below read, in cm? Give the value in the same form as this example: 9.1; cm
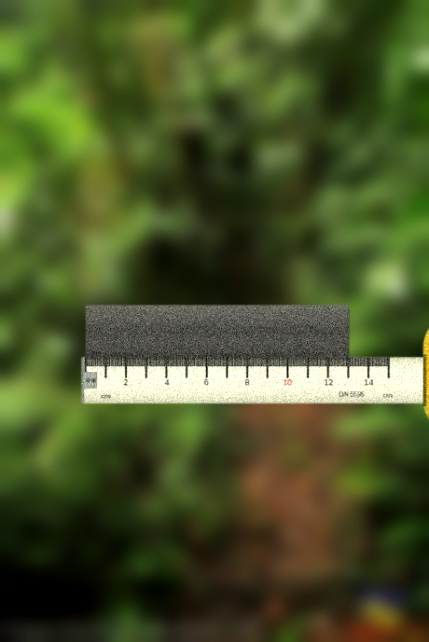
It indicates 13; cm
